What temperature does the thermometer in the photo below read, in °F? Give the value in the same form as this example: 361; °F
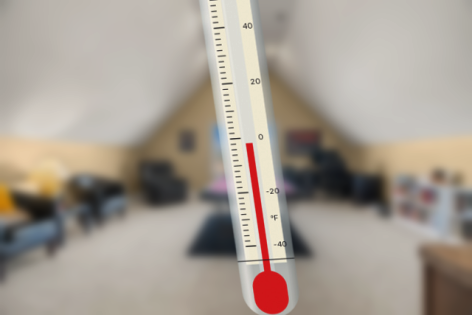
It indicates -2; °F
